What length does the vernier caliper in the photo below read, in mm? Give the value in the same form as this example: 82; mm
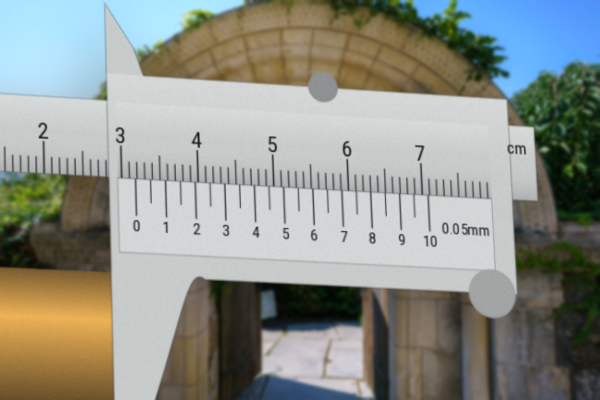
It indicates 31.8; mm
